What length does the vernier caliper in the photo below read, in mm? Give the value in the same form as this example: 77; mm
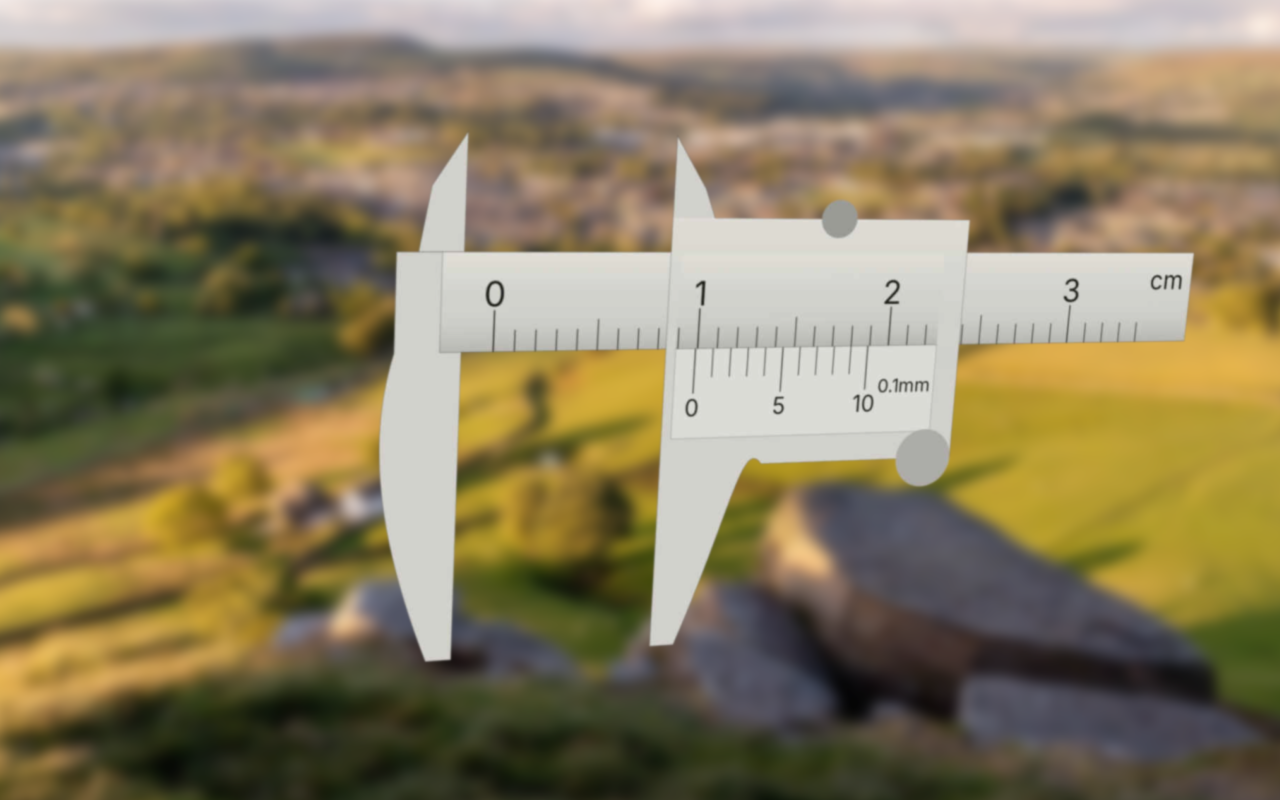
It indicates 9.9; mm
